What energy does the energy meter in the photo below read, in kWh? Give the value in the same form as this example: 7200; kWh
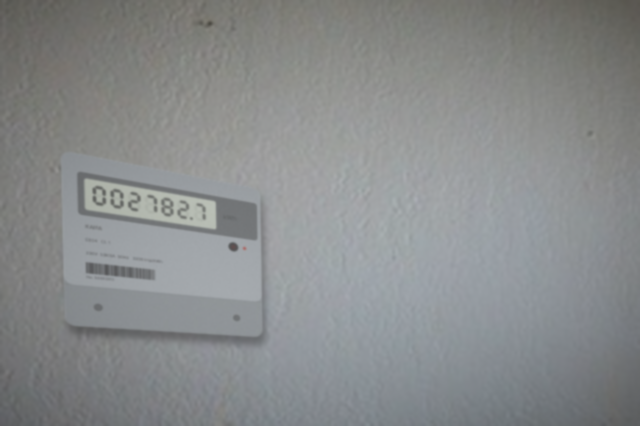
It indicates 2782.7; kWh
